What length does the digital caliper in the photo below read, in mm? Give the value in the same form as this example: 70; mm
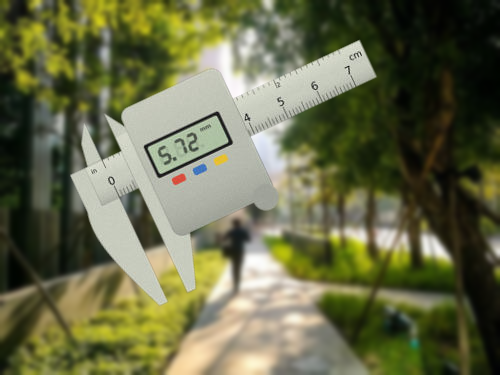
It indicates 5.72; mm
